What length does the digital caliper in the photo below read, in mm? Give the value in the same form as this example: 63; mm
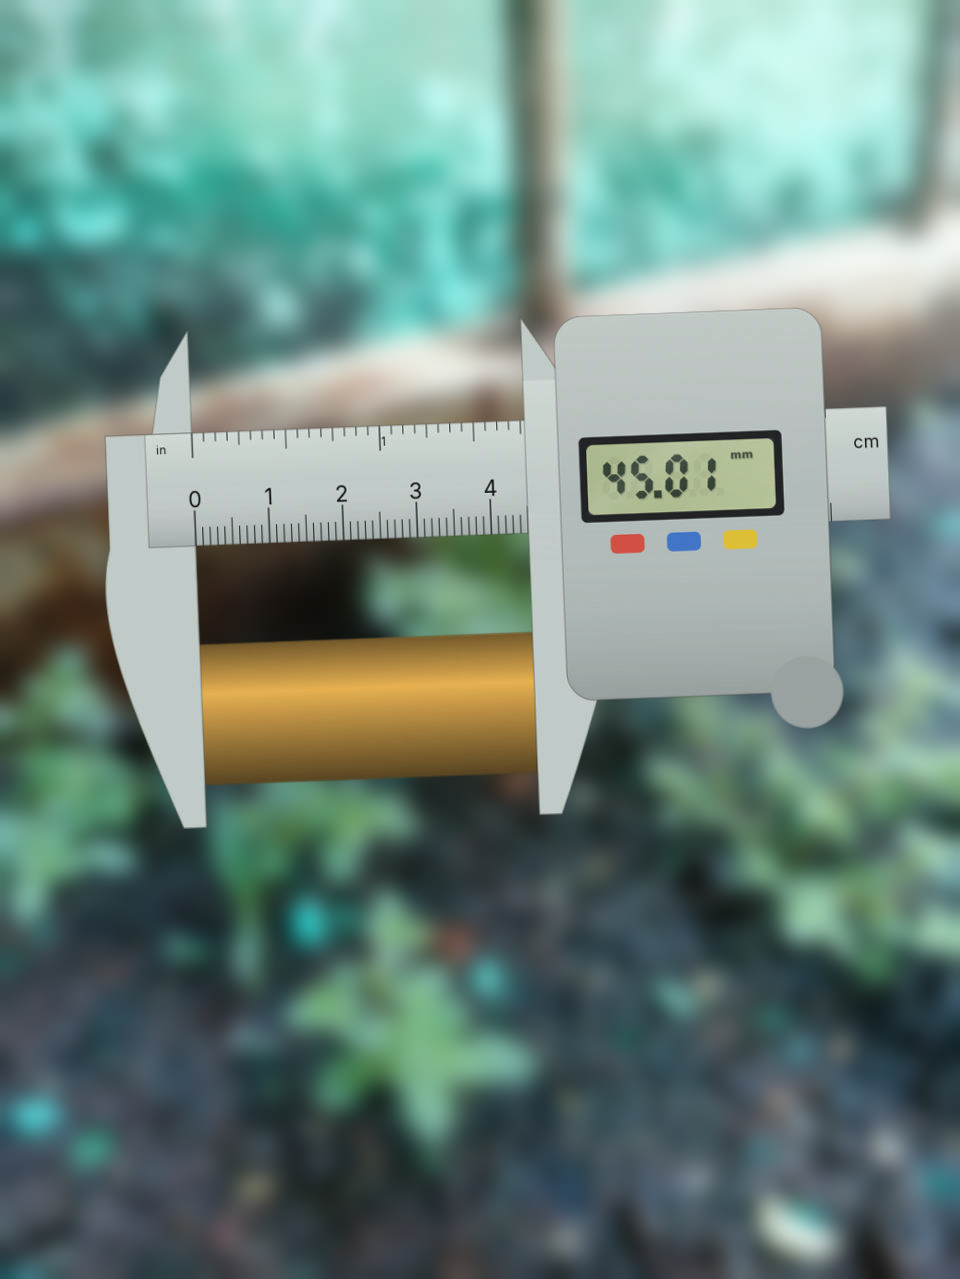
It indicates 45.01; mm
